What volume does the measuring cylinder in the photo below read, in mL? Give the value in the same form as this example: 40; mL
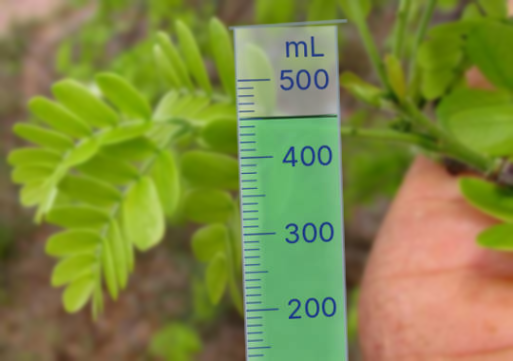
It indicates 450; mL
